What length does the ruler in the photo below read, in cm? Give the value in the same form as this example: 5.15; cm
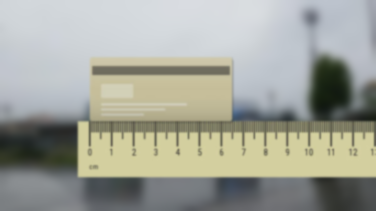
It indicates 6.5; cm
